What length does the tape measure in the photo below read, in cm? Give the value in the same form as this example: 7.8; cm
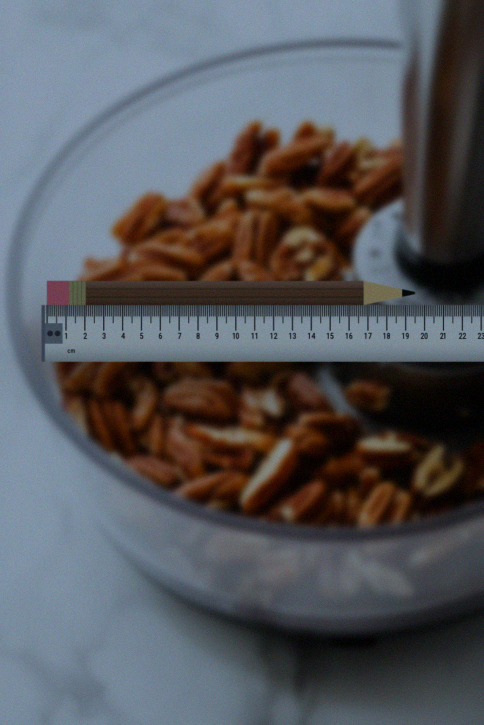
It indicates 19.5; cm
